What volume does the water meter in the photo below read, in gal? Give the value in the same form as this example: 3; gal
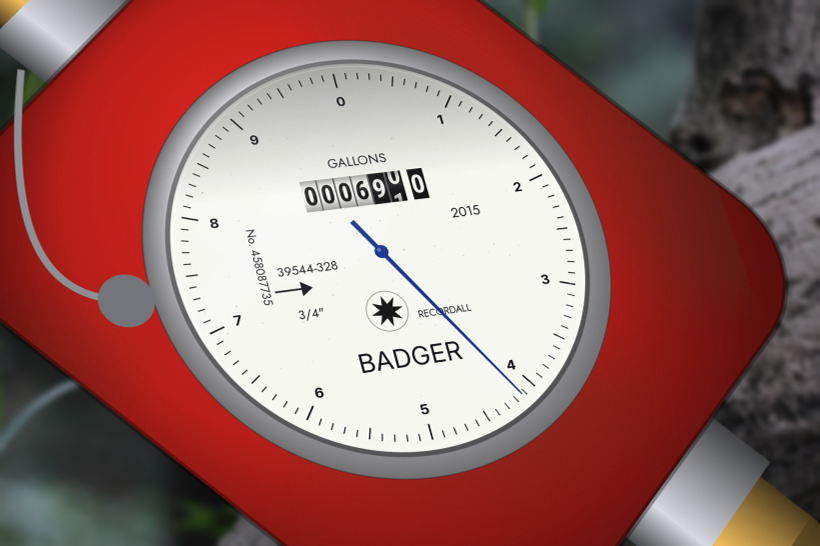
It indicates 6904.1; gal
